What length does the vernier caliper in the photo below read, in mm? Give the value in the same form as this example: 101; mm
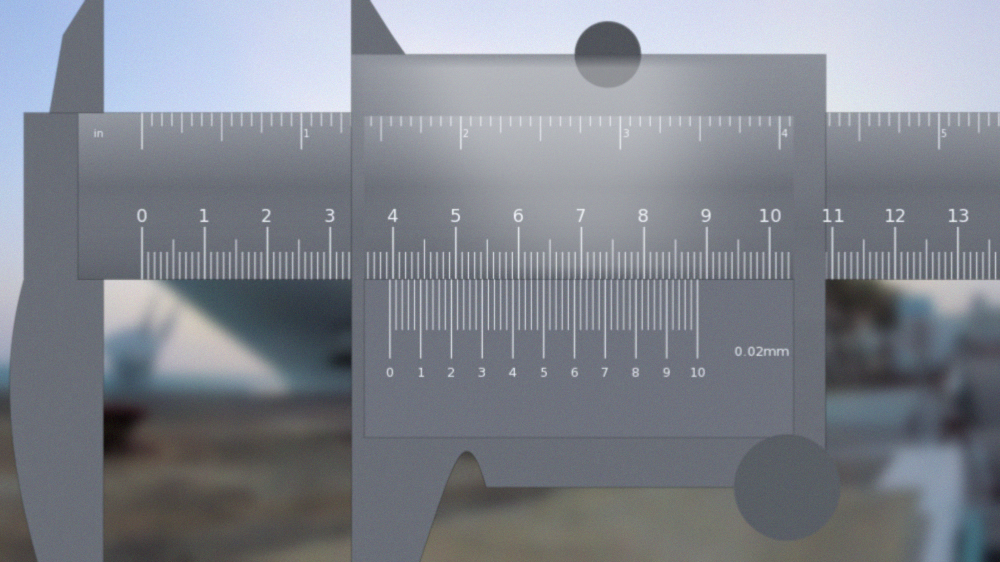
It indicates 39.5; mm
